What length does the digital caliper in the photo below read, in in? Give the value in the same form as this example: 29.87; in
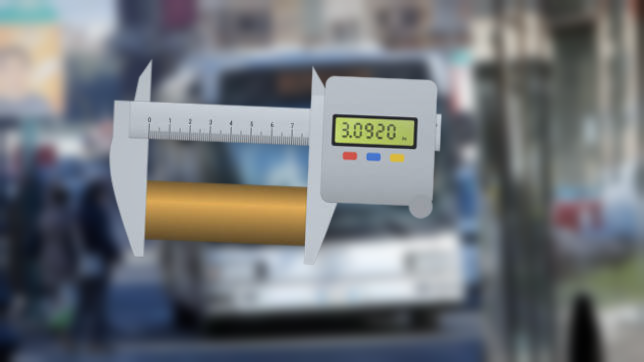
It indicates 3.0920; in
